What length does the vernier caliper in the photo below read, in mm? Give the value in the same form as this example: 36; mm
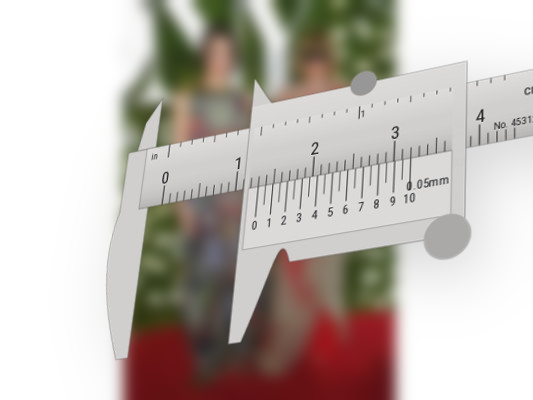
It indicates 13.0; mm
